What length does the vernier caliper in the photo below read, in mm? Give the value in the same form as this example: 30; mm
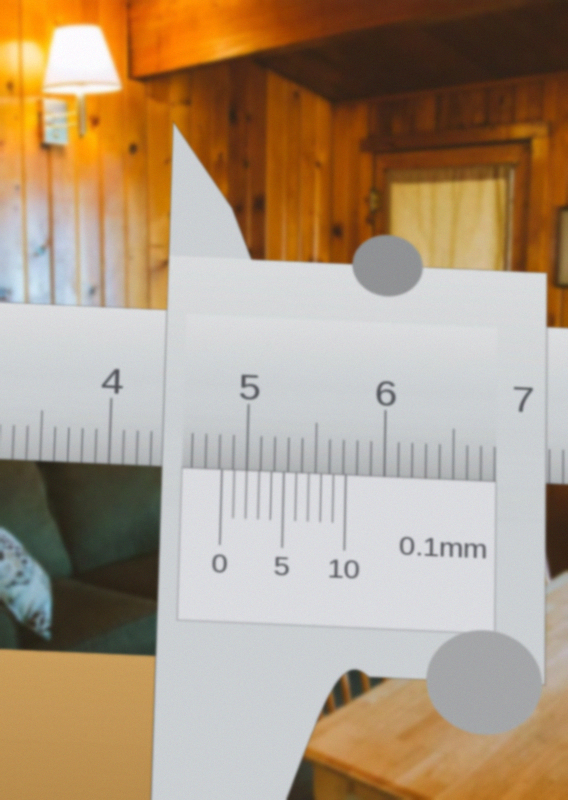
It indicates 48.2; mm
